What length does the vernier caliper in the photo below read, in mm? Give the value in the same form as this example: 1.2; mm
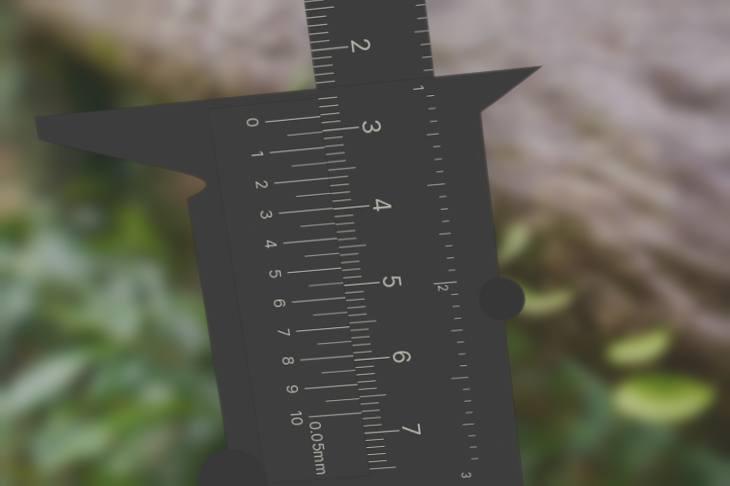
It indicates 28.2; mm
